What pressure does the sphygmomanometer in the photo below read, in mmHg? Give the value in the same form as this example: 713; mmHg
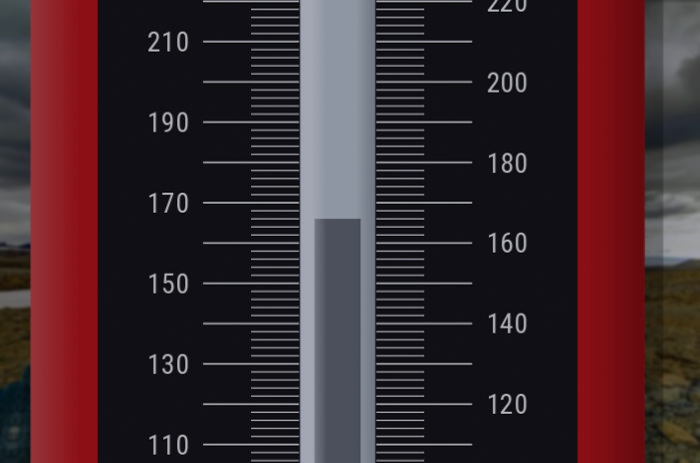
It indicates 166; mmHg
